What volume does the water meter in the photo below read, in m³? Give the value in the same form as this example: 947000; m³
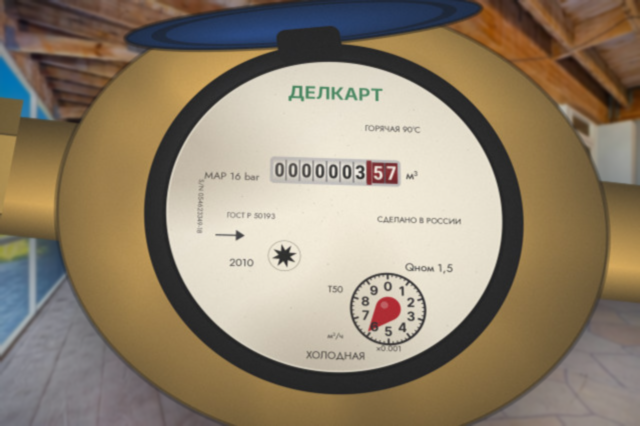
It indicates 3.576; m³
